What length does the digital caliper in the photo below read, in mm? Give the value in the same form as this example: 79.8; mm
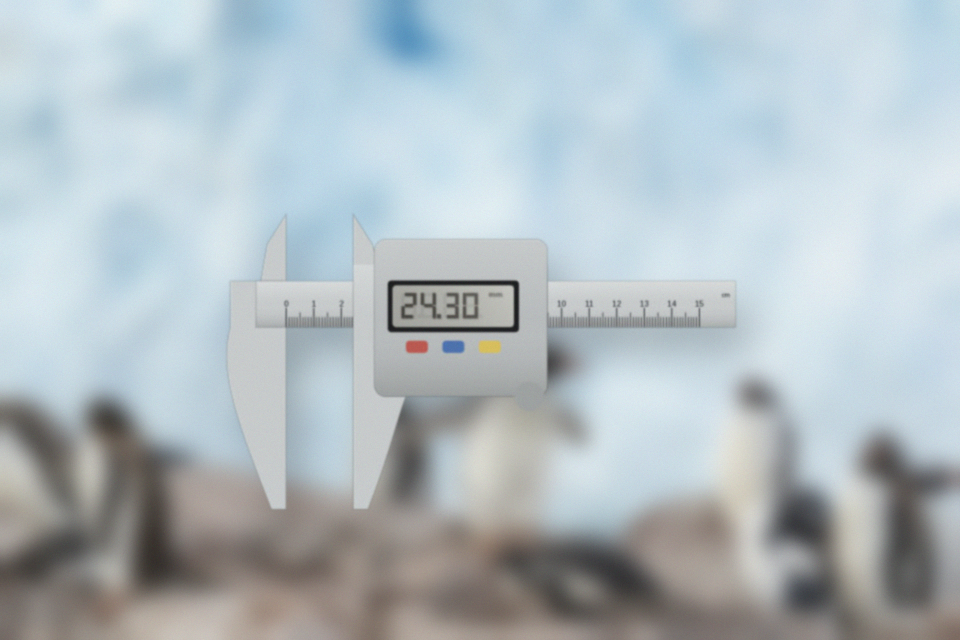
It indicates 24.30; mm
